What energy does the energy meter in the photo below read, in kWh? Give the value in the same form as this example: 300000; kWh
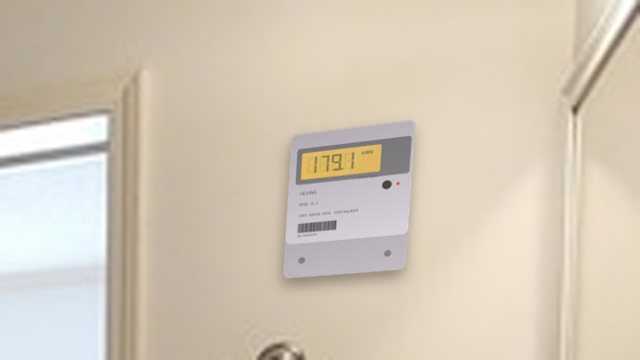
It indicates 179.1; kWh
